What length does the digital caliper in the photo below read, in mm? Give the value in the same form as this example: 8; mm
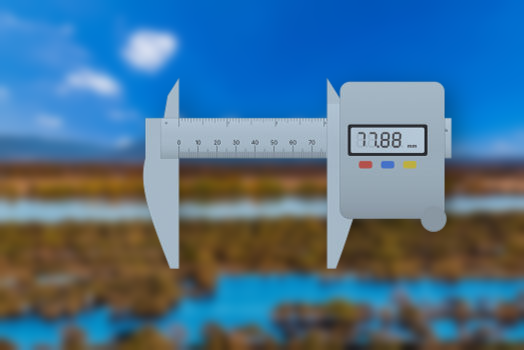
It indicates 77.88; mm
